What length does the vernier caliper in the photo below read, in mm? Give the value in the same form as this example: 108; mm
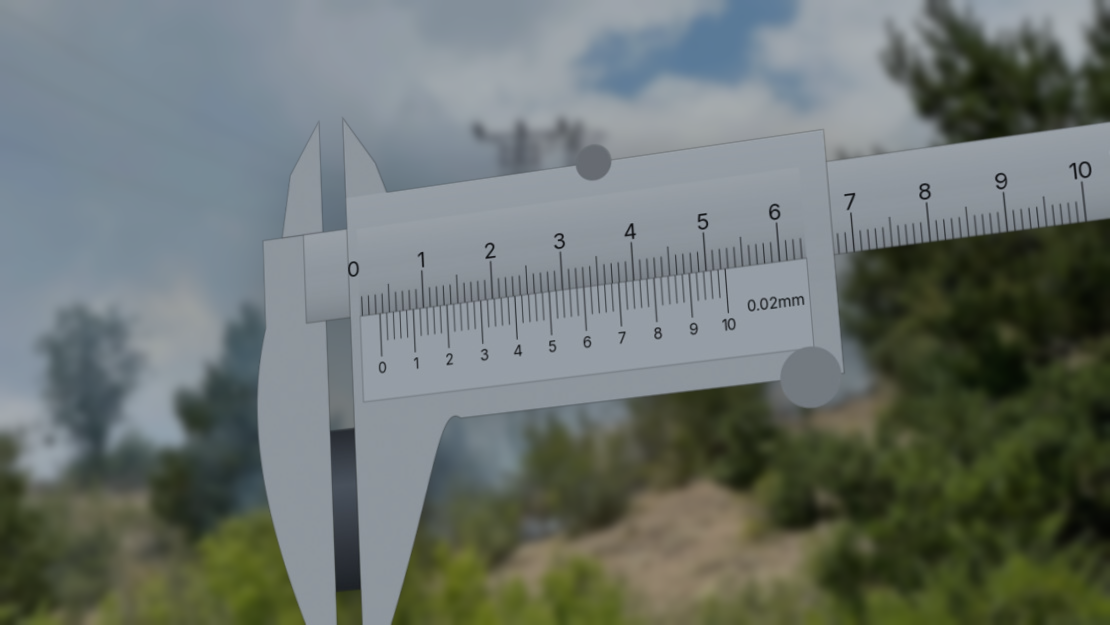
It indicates 3.6; mm
